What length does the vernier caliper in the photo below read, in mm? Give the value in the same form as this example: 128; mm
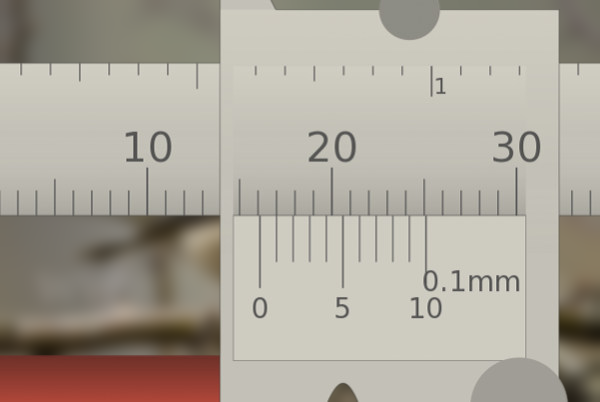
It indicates 16.1; mm
